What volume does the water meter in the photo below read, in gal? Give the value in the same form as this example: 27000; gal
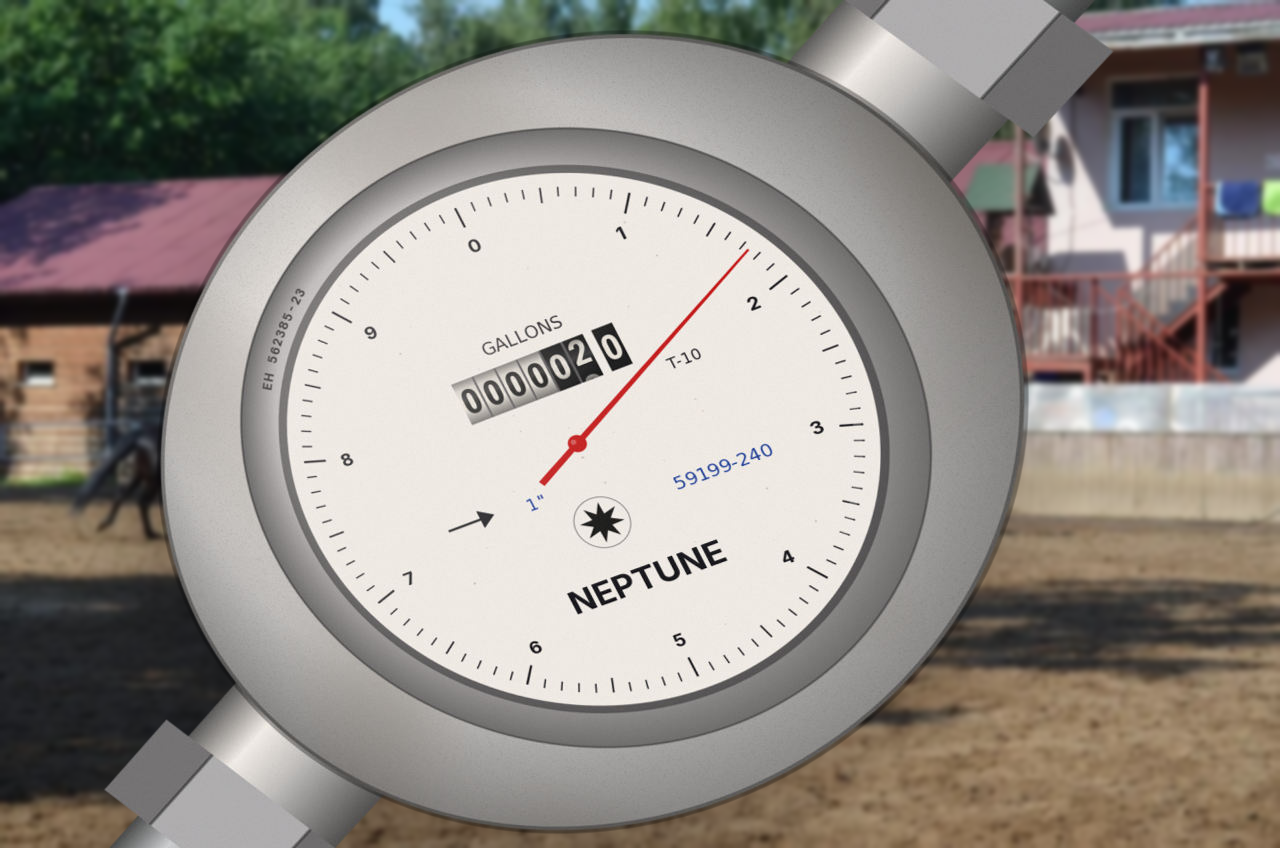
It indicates 21.7; gal
